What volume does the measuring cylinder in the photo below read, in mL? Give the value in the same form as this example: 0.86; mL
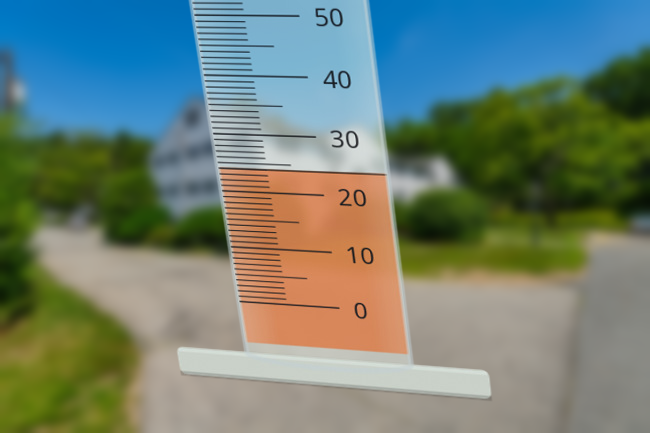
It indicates 24; mL
